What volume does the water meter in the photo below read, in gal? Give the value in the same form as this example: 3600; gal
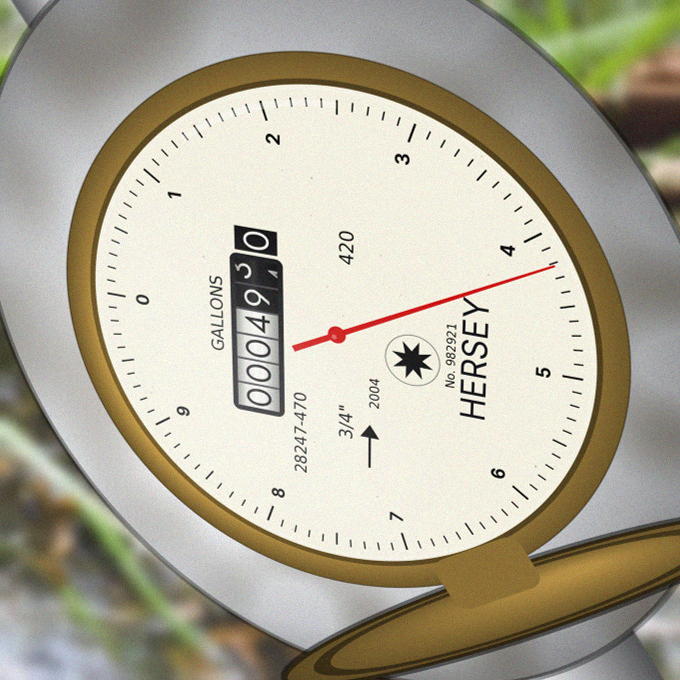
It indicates 4934.2; gal
